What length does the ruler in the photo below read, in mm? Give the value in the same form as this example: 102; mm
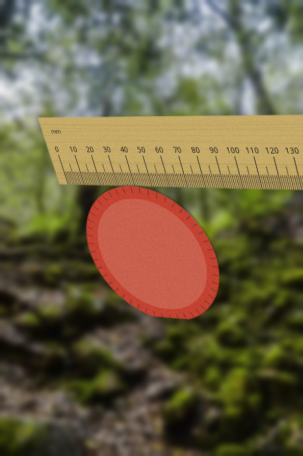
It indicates 75; mm
